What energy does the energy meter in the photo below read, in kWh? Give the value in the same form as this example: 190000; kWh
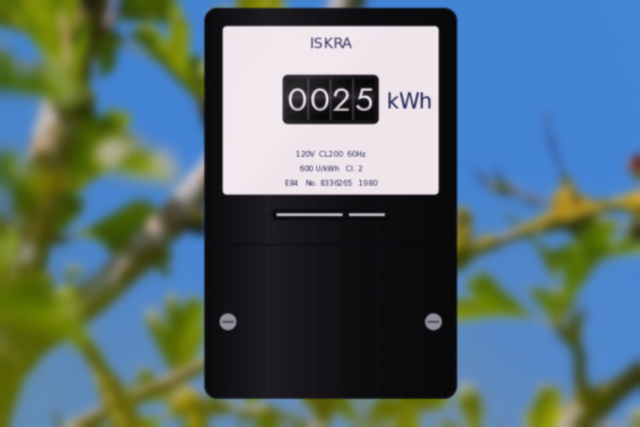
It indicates 25; kWh
